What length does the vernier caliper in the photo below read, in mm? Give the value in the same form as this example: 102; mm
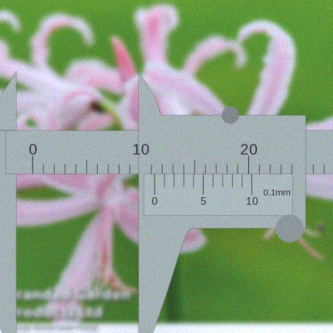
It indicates 11.3; mm
